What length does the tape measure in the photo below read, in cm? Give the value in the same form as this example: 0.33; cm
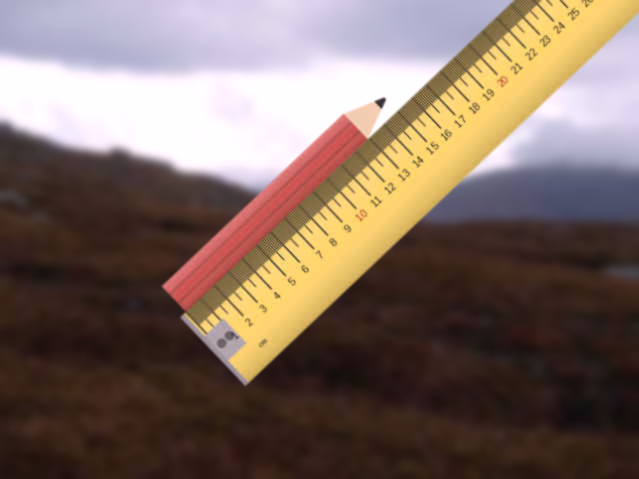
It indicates 15; cm
